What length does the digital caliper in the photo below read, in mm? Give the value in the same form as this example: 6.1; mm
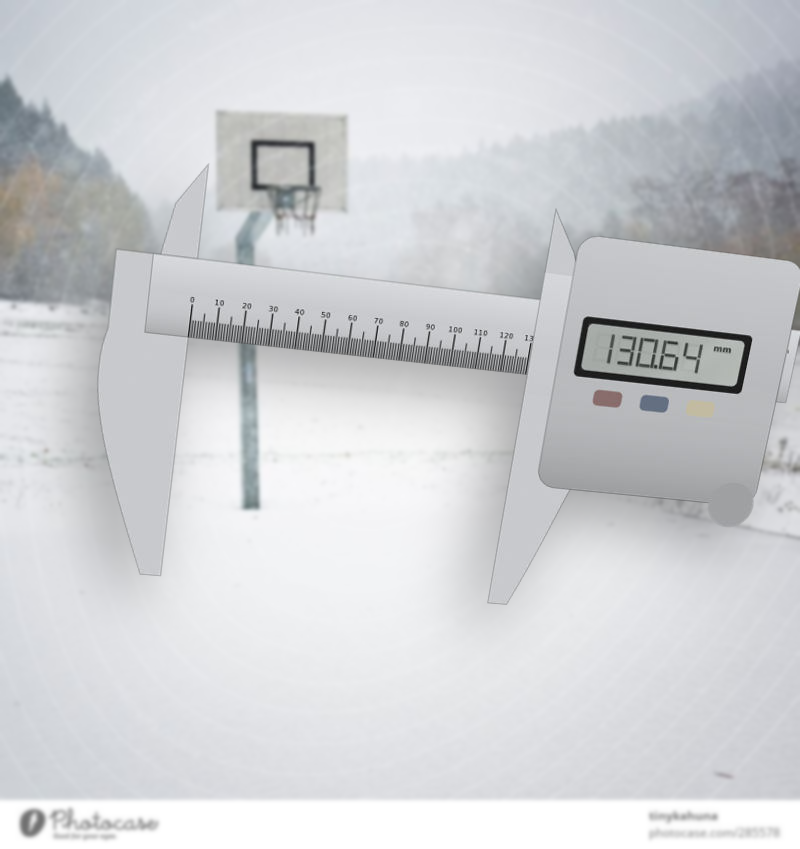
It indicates 130.64; mm
